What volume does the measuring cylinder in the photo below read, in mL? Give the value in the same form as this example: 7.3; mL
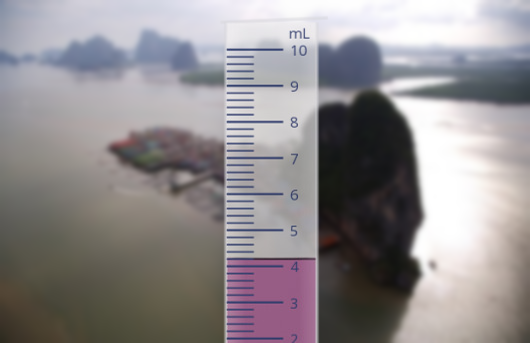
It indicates 4.2; mL
